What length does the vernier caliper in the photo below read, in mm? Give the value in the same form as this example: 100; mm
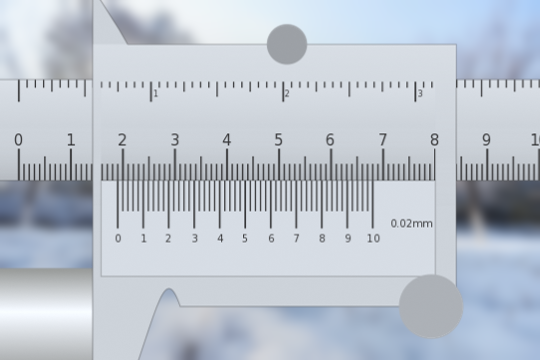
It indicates 19.0; mm
